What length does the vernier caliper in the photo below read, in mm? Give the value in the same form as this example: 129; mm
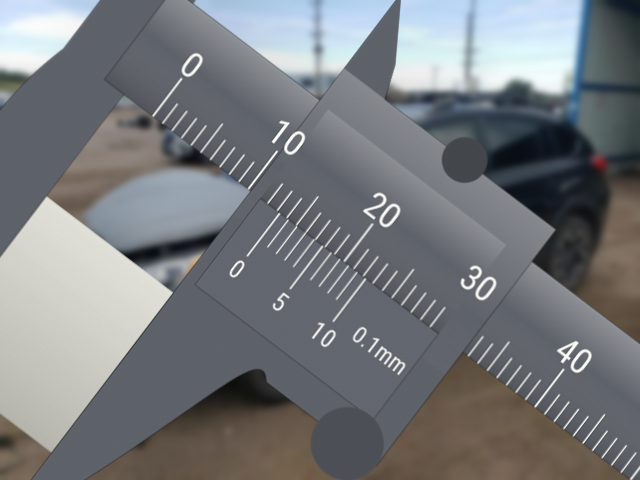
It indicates 13.3; mm
